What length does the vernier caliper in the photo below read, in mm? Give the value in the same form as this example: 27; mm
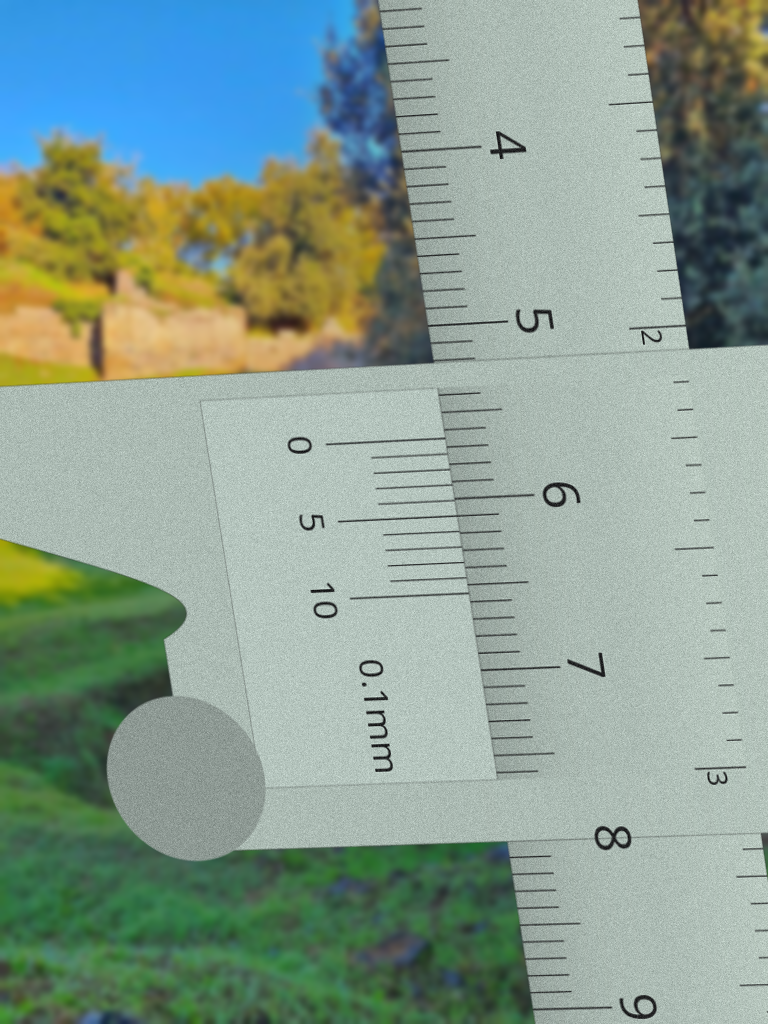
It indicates 56.5; mm
